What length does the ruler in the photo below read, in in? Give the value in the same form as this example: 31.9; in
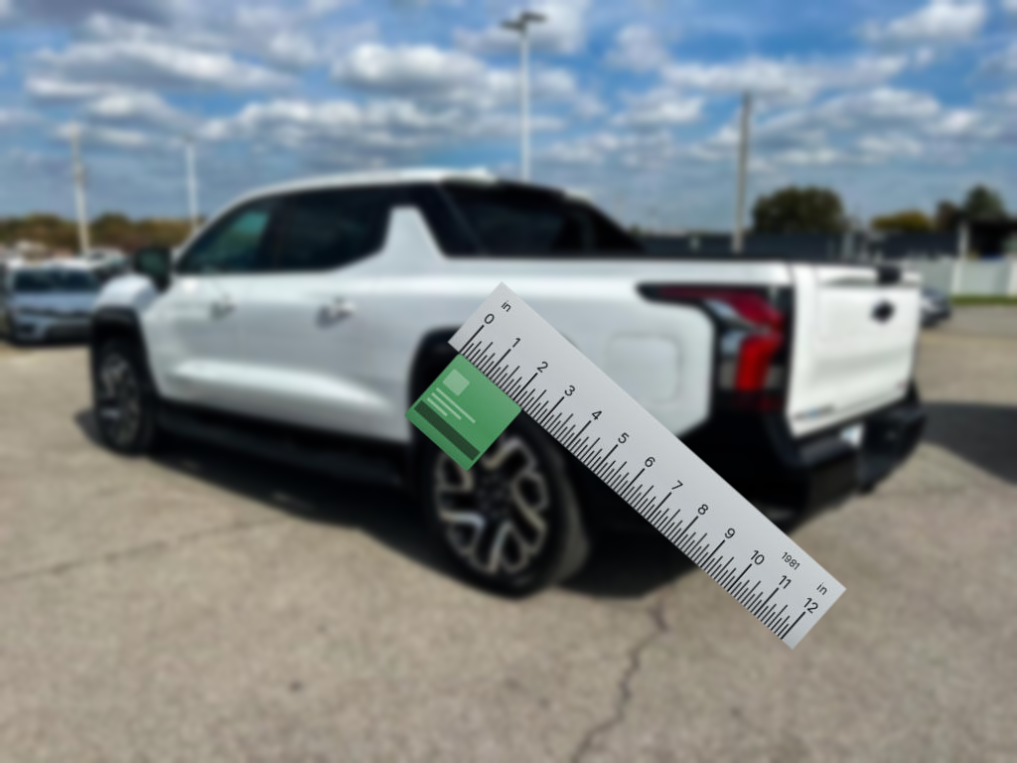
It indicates 2.375; in
